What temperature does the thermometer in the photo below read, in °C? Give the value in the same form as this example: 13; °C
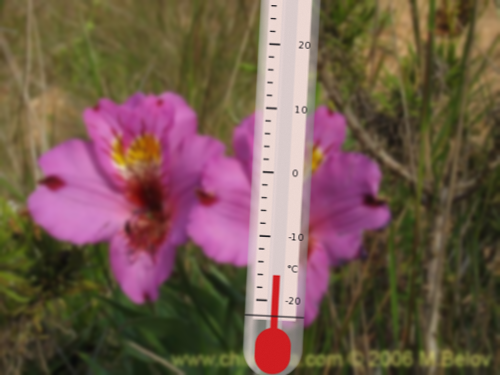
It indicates -16; °C
